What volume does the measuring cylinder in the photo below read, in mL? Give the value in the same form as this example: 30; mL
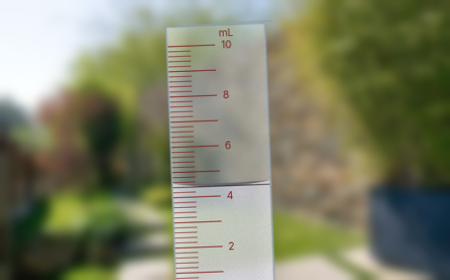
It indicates 4.4; mL
